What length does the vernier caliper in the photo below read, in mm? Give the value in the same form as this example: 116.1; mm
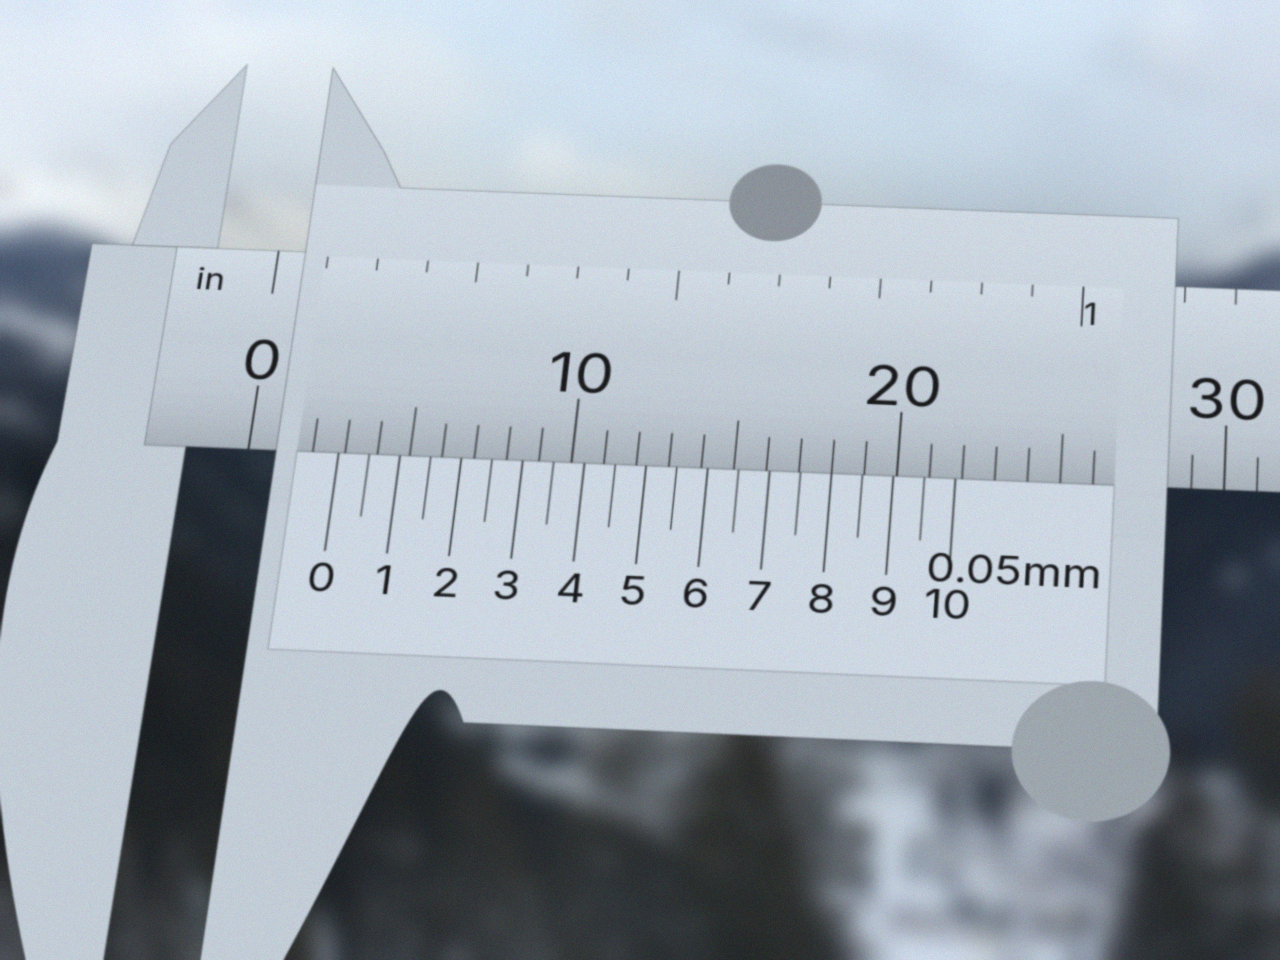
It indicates 2.80; mm
